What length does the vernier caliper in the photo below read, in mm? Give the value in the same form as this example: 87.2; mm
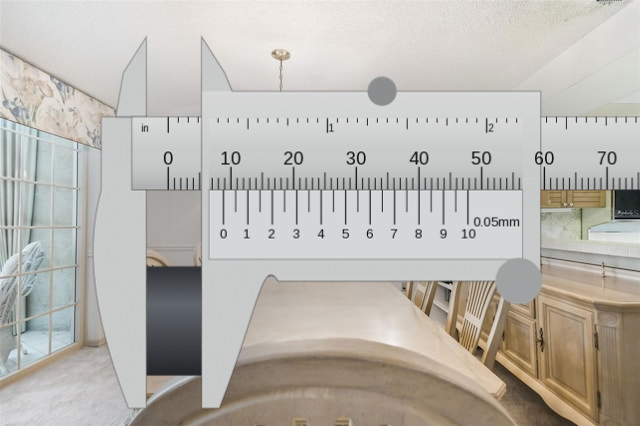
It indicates 8.8; mm
